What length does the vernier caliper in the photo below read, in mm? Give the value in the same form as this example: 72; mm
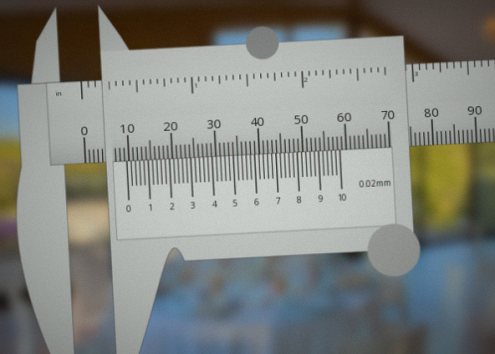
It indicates 9.5; mm
